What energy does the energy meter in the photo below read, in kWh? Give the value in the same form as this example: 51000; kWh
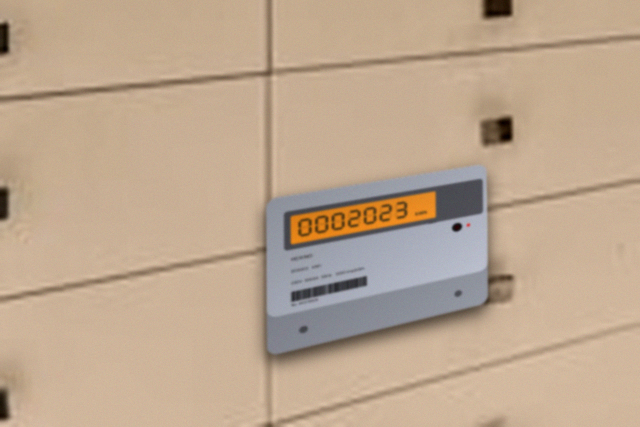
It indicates 2023; kWh
